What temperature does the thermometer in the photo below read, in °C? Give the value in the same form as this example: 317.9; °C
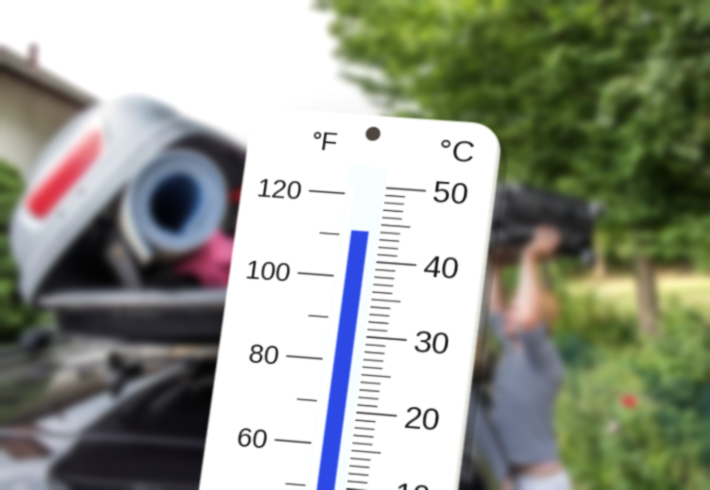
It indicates 44; °C
